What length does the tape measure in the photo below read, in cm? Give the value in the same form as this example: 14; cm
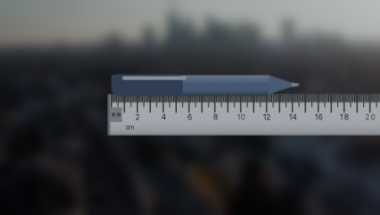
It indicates 14.5; cm
